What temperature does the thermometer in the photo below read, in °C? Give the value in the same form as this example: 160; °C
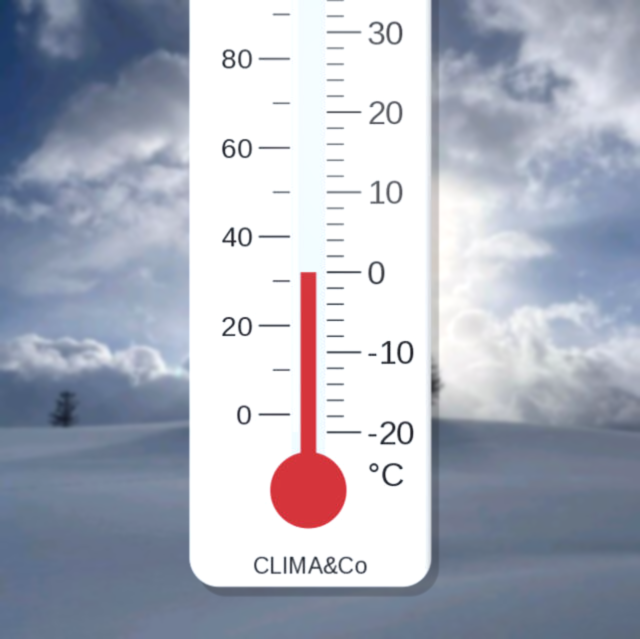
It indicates 0; °C
